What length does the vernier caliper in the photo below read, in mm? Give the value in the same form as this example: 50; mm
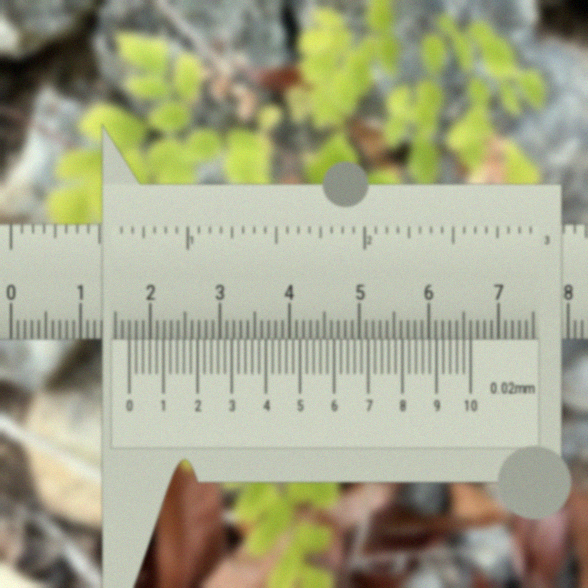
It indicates 17.0; mm
